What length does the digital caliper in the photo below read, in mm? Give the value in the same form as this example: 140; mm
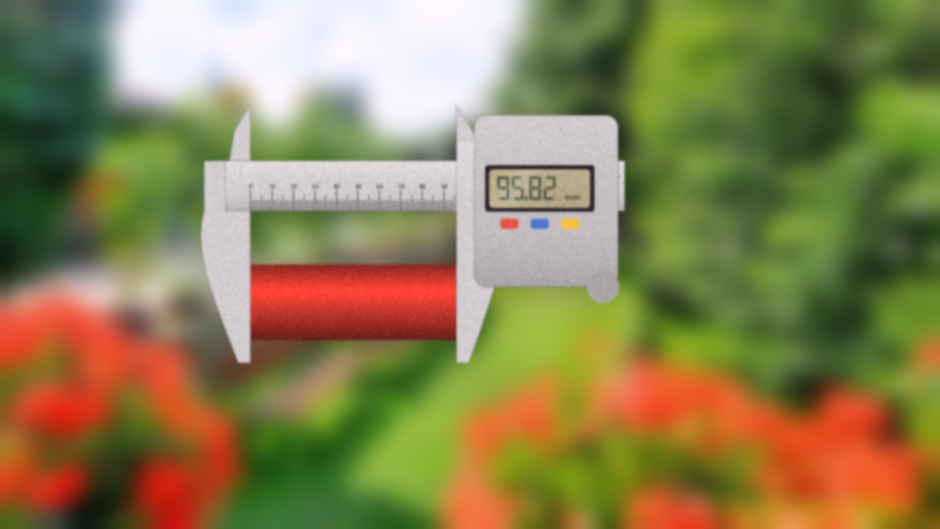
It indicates 95.82; mm
